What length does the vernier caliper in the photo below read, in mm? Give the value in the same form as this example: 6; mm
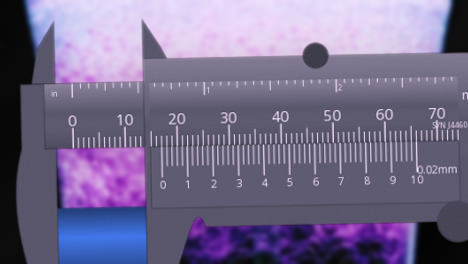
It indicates 17.0; mm
